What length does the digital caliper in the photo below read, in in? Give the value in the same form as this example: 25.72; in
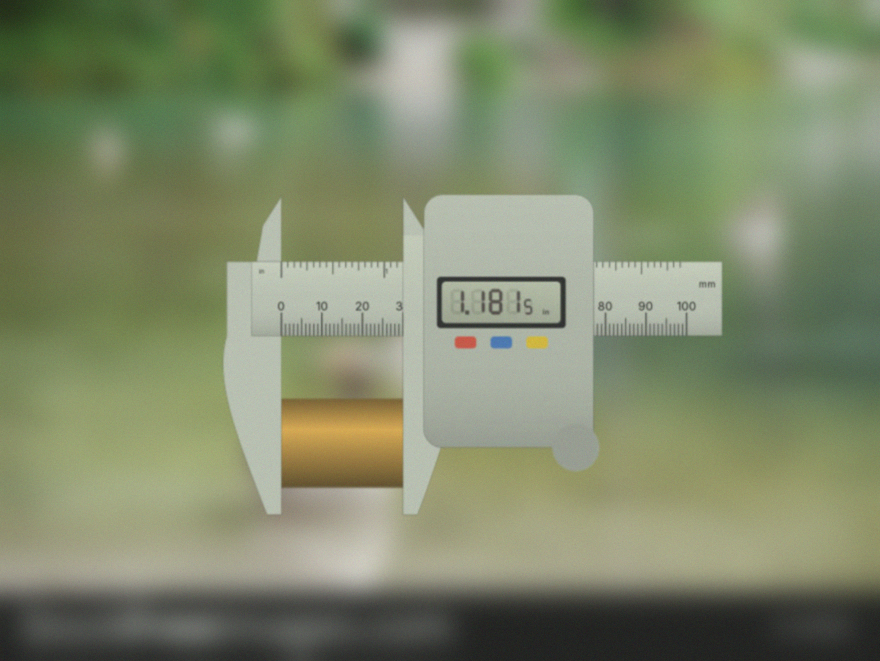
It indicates 1.1815; in
